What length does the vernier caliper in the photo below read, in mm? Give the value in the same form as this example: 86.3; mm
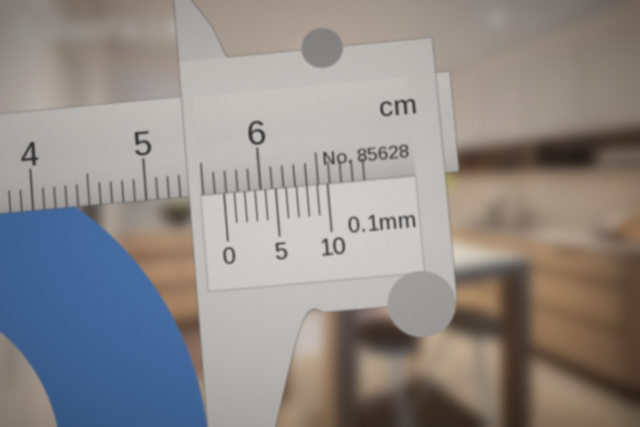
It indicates 56.8; mm
